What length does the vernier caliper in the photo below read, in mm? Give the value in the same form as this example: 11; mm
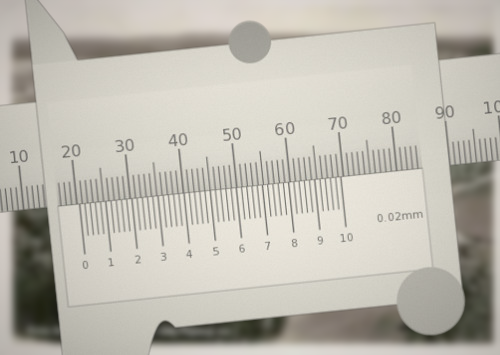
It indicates 20.5; mm
